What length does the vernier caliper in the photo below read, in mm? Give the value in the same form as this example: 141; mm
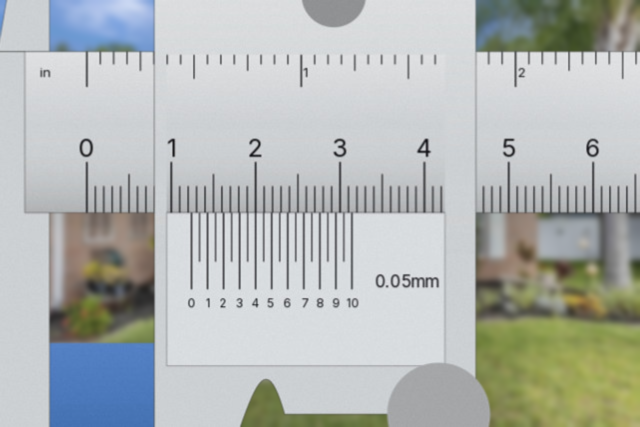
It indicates 12.4; mm
